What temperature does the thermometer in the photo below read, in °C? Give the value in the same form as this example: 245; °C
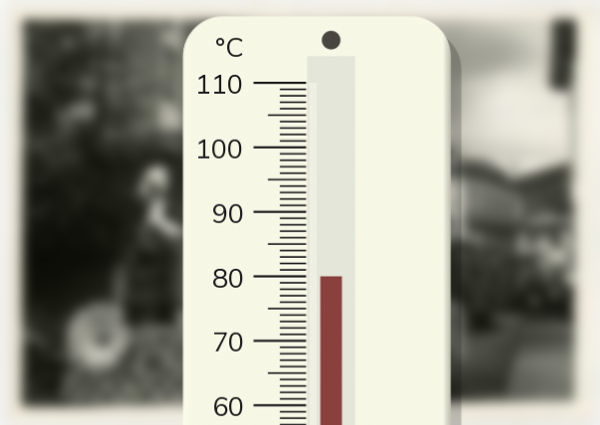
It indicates 80; °C
